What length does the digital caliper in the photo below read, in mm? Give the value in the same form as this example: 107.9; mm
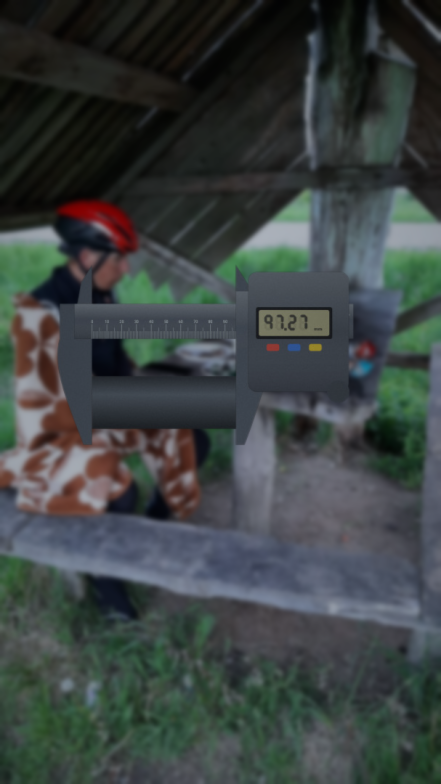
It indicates 97.27; mm
